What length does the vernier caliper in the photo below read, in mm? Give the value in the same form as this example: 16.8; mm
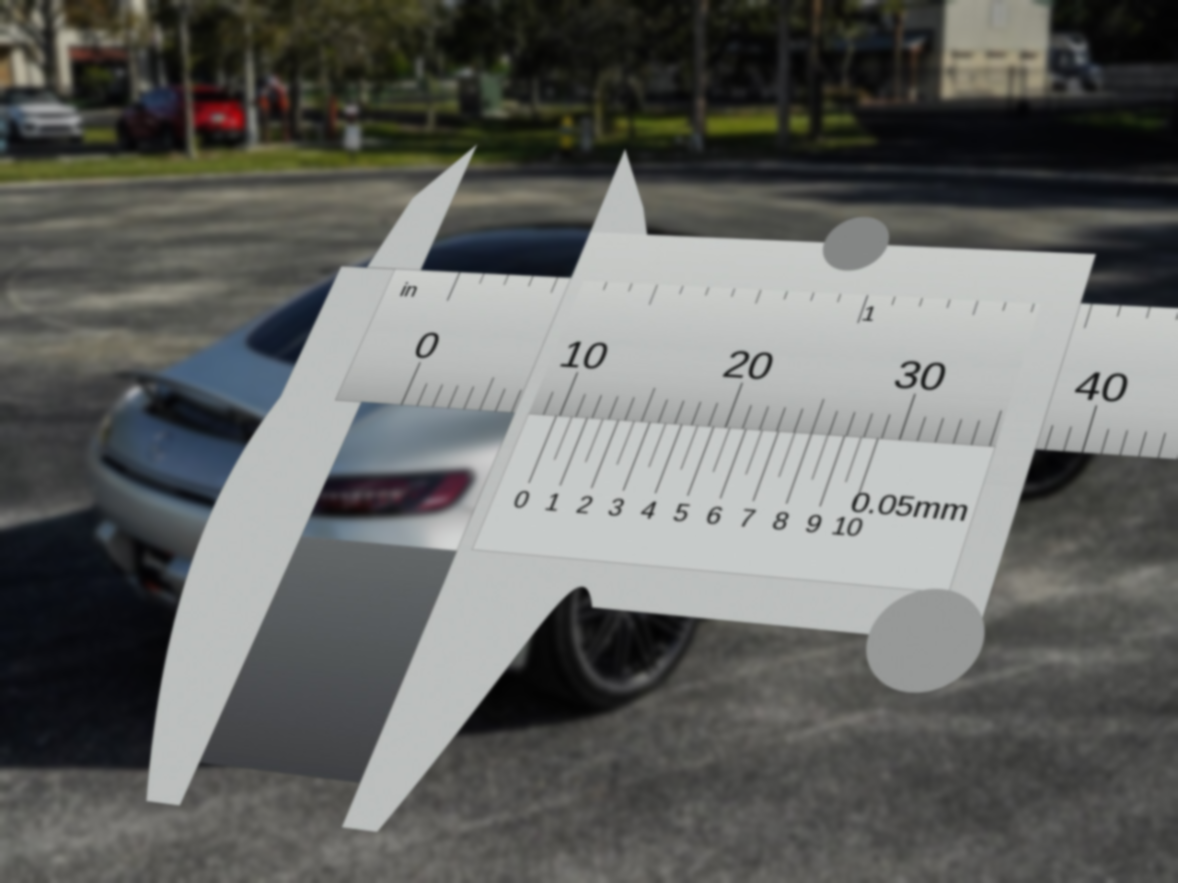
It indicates 9.8; mm
